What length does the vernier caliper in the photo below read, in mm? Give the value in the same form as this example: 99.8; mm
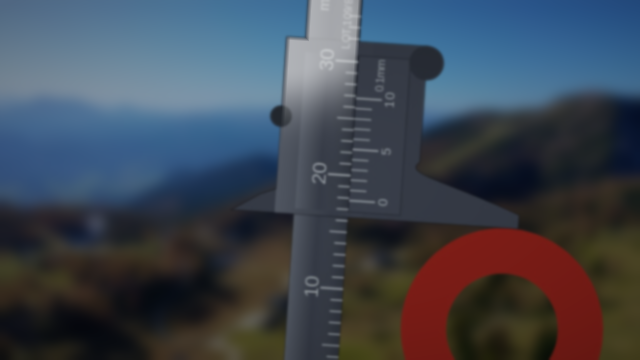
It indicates 17.8; mm
